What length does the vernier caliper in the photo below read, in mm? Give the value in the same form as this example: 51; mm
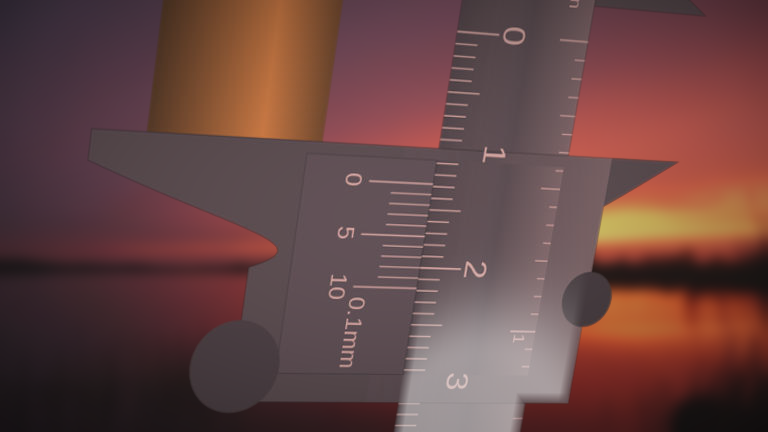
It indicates 12.8; mm
